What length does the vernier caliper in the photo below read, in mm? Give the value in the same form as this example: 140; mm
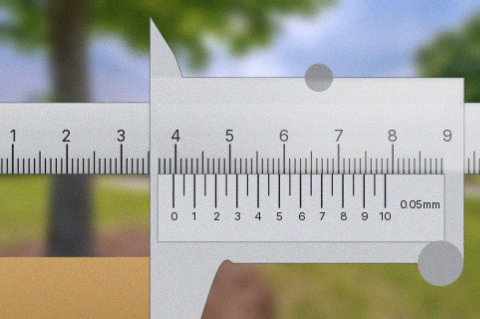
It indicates 39.6; mm
